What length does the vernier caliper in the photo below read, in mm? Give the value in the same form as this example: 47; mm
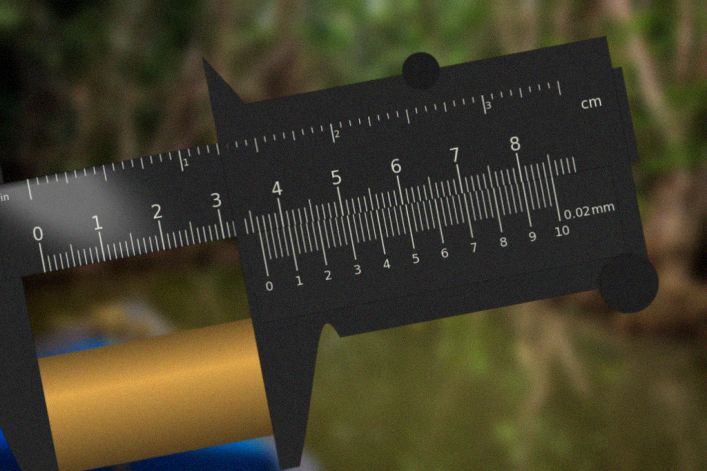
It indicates 36.0; mm
